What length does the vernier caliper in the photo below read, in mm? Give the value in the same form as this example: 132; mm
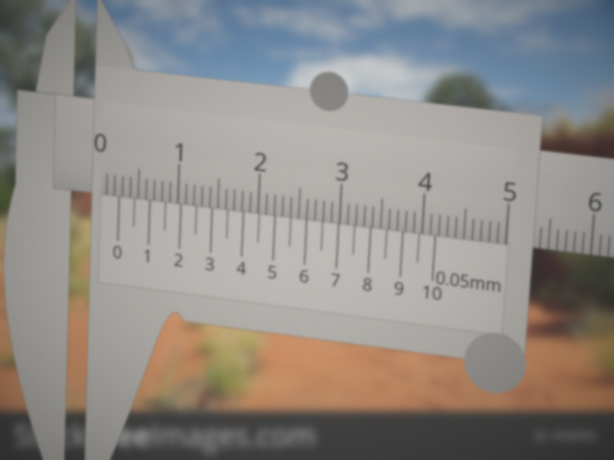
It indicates 2.6; mm
